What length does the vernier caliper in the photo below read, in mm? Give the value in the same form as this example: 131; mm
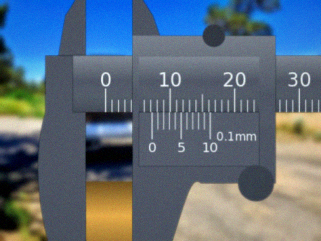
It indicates 7.2; mm
